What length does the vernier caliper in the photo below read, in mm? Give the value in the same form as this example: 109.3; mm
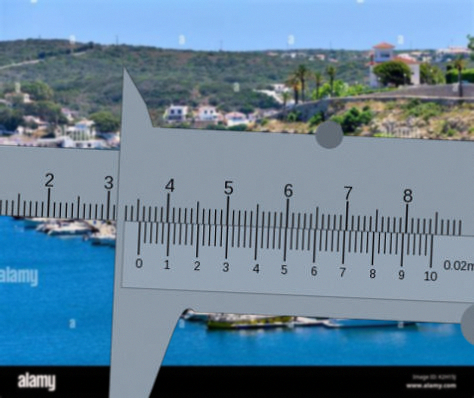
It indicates 35.4; mm
